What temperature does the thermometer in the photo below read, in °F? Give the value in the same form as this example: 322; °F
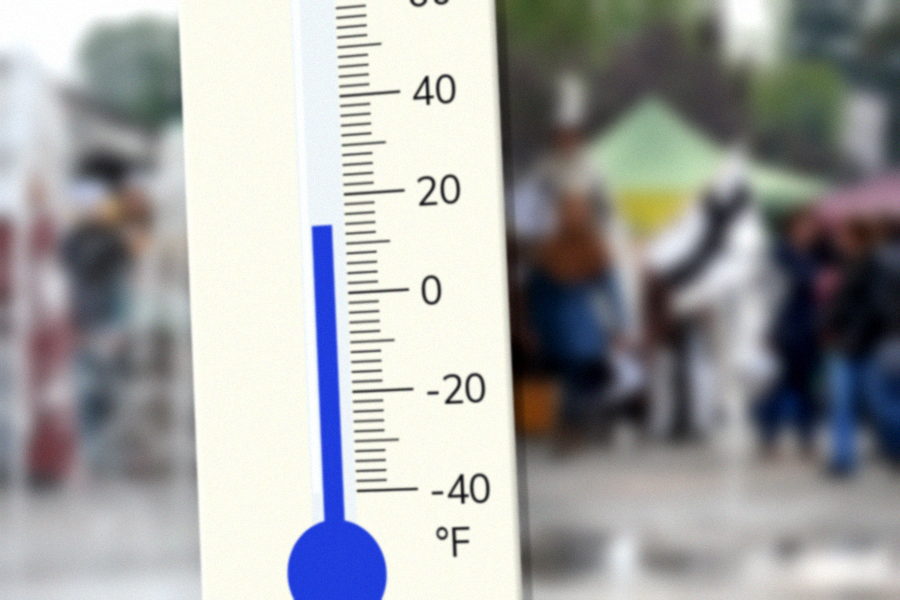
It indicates 14; °F
